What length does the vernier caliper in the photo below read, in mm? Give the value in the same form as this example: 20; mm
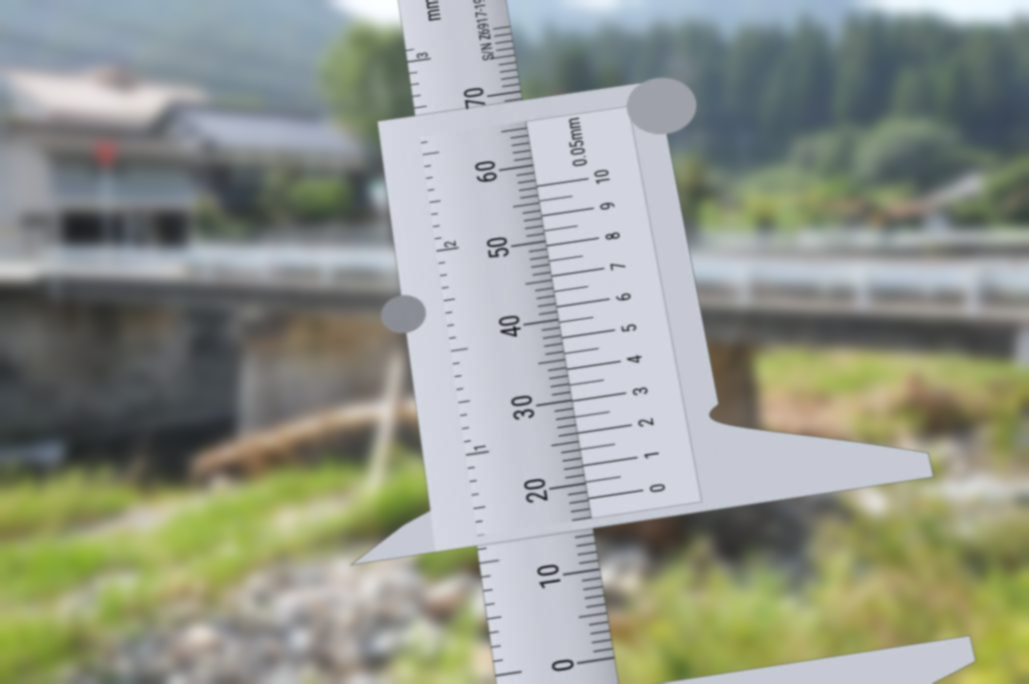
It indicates 18.2; mm
